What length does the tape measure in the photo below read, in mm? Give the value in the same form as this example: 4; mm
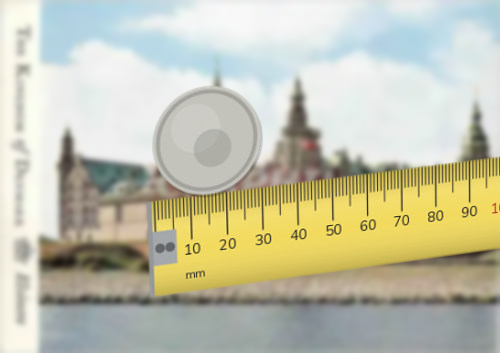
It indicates 30; mm
